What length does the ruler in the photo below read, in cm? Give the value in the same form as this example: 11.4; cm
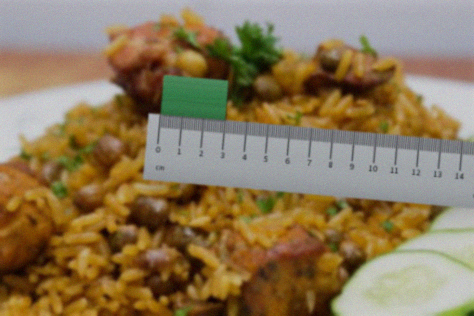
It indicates 3; cm
